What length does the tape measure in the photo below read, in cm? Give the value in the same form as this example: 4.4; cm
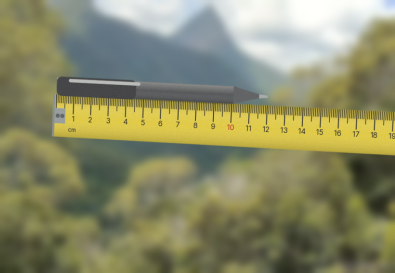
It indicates 12; cm
